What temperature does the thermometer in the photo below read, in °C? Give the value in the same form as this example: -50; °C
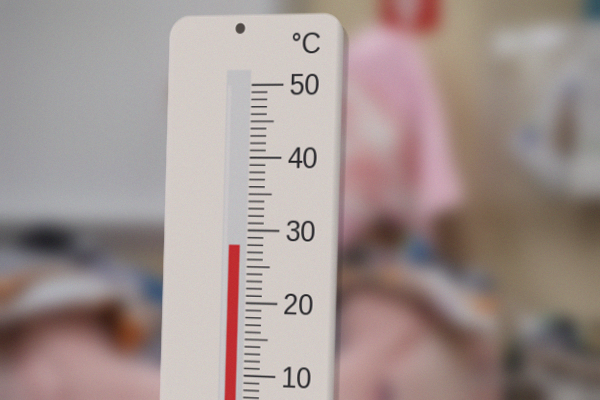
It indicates 28; °C
